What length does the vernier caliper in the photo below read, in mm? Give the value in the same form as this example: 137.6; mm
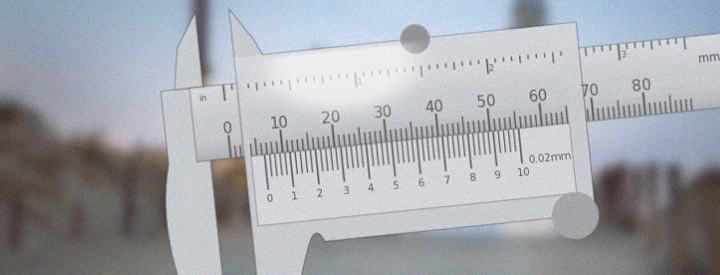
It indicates 6.5; mm
